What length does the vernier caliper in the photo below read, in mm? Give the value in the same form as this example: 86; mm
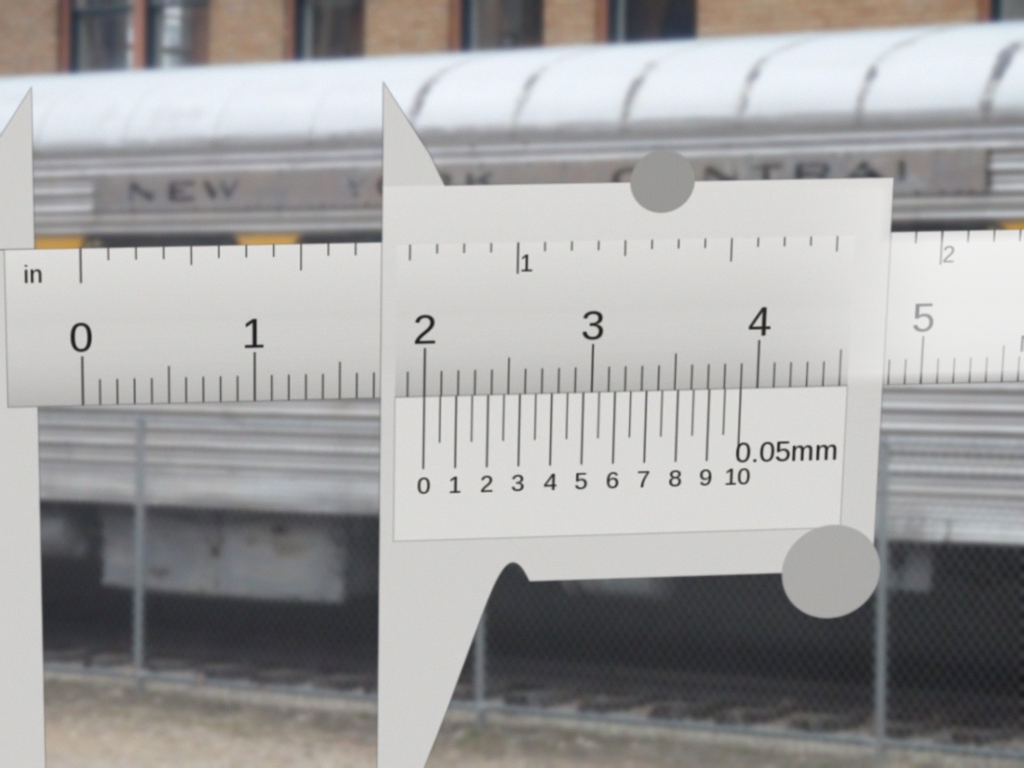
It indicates 20.0; mm
